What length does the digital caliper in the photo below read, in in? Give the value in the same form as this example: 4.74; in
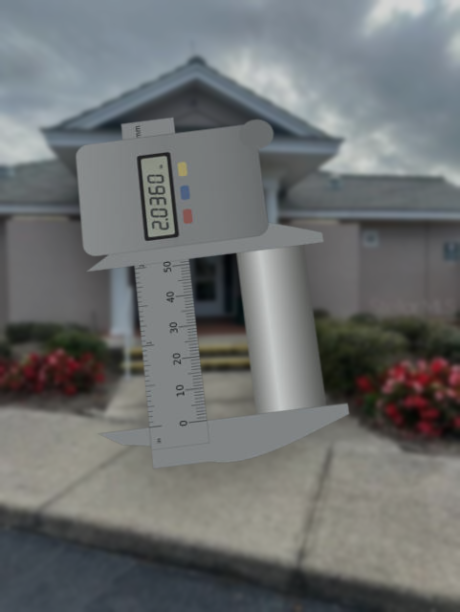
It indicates 2.0360; in
